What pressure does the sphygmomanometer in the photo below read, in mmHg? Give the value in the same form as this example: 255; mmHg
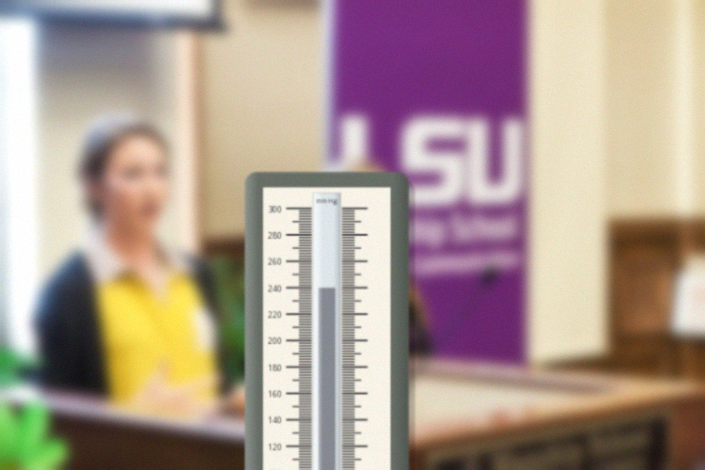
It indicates 240; mmHg
